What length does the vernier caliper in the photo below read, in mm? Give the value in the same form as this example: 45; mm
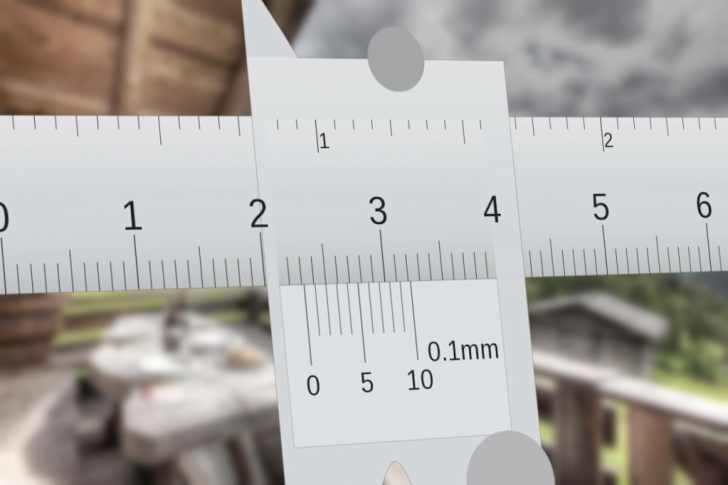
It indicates 23.2; mm
